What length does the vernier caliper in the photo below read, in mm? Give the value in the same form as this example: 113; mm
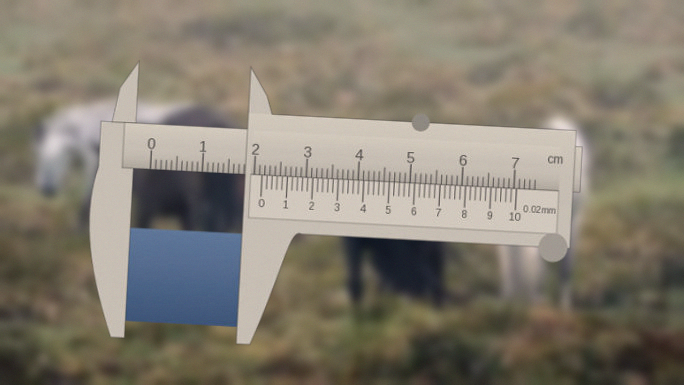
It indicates 21.5; mm
